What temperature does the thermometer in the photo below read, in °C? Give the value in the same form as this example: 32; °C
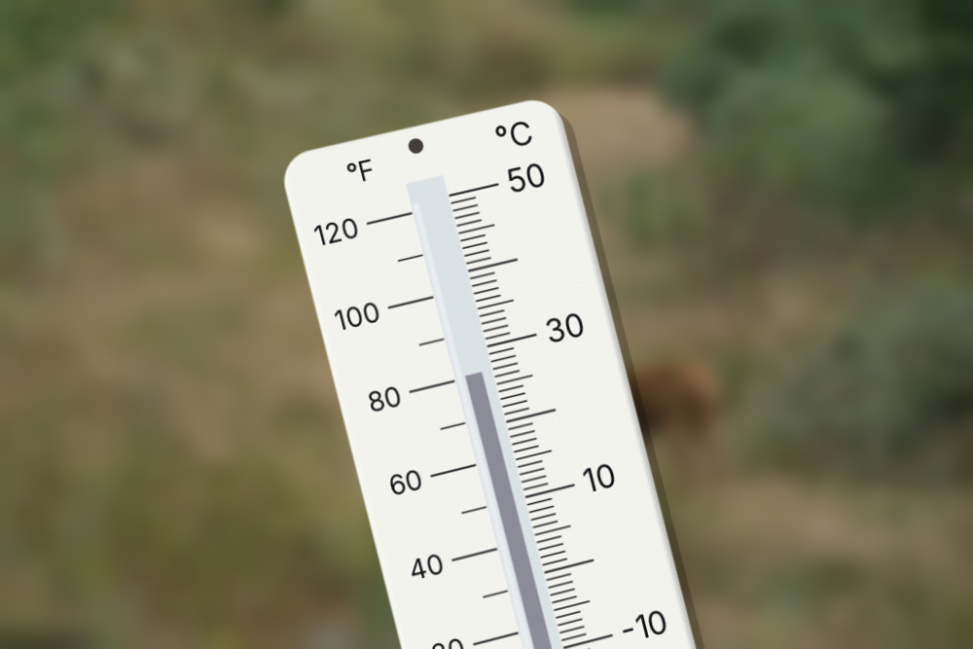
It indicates 27; °C
